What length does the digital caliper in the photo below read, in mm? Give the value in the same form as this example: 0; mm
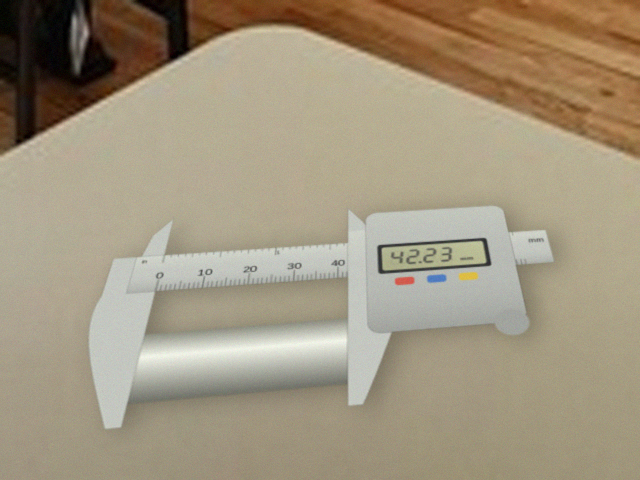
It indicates 42.23; mm
